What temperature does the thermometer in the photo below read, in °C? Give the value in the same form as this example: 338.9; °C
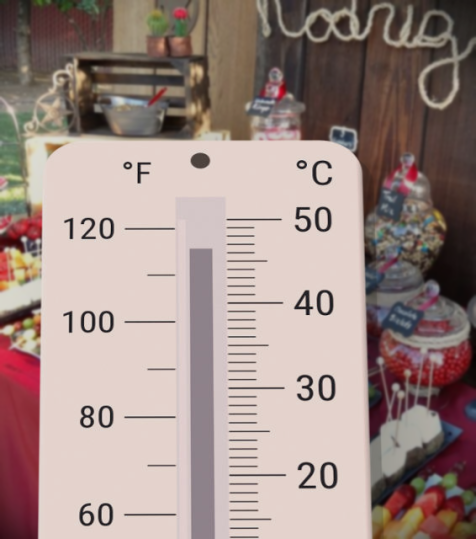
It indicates 46.5; °C
